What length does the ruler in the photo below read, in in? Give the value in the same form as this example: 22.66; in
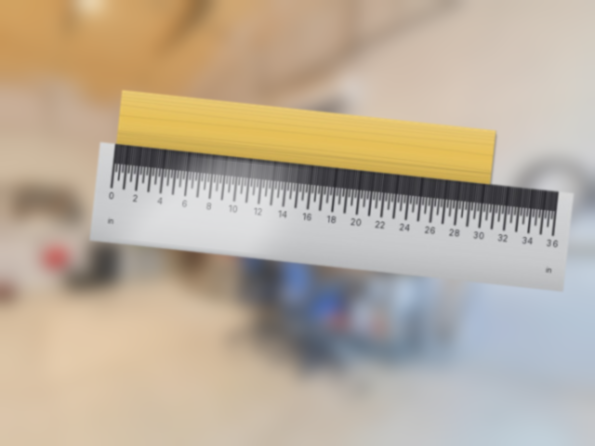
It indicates 30.5; in
